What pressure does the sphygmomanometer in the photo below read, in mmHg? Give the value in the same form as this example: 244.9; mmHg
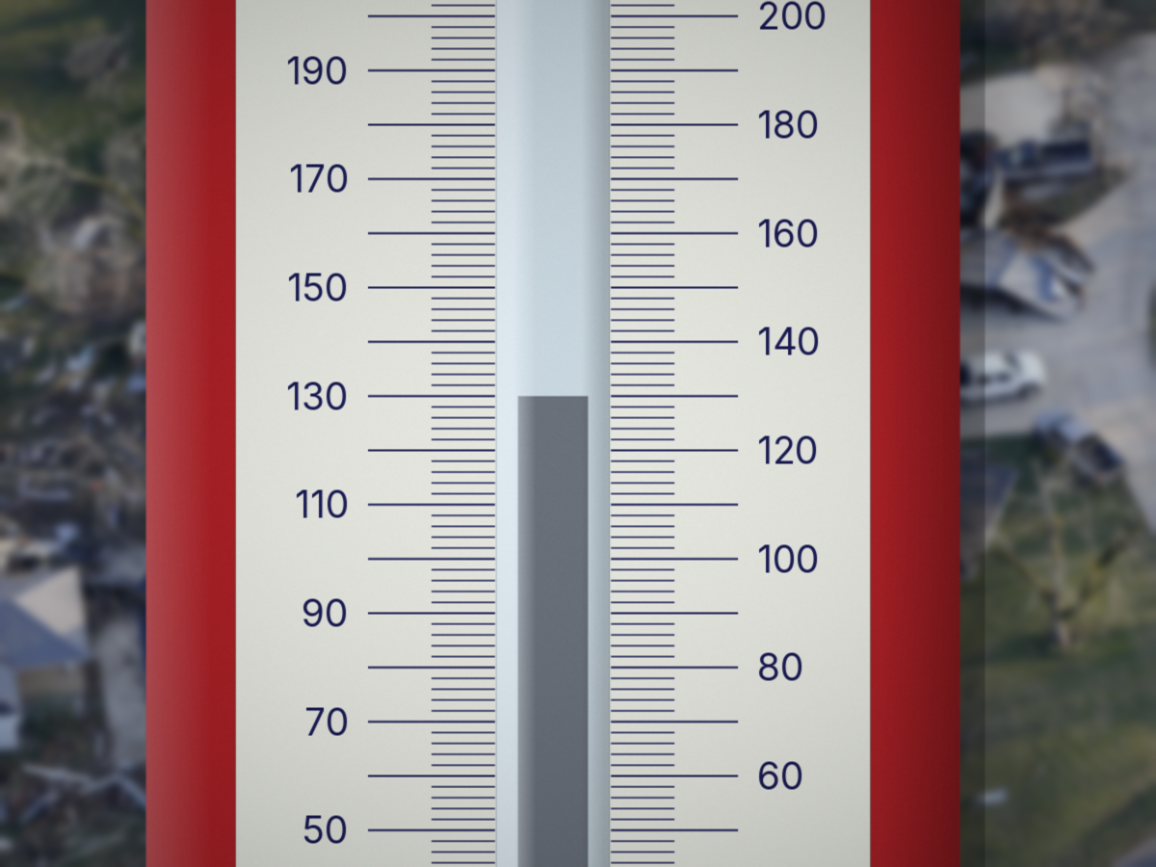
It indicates 130; mmHg
